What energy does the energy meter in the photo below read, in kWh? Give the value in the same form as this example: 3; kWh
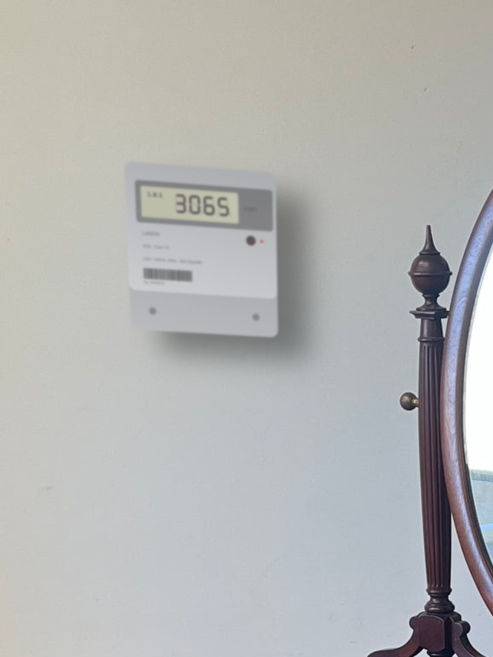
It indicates 3065; kWh
